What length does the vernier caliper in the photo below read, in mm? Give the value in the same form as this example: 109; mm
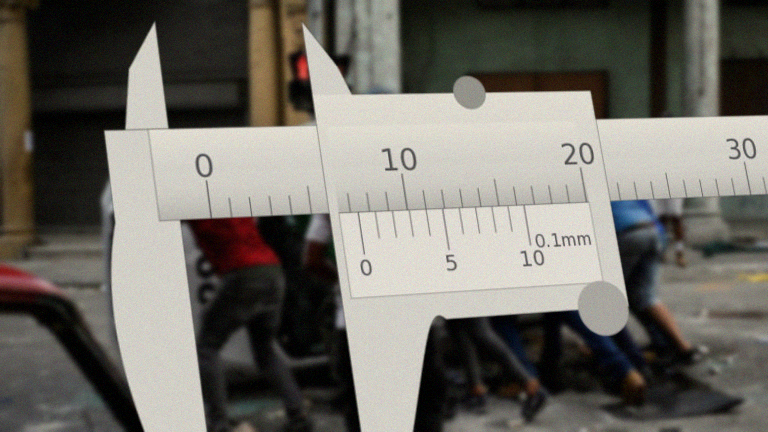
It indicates 7.4; mm
